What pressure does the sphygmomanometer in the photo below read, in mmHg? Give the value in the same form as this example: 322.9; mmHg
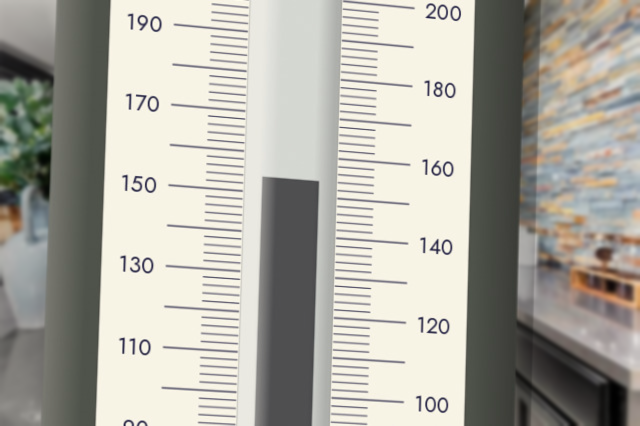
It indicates 154; mmHg
